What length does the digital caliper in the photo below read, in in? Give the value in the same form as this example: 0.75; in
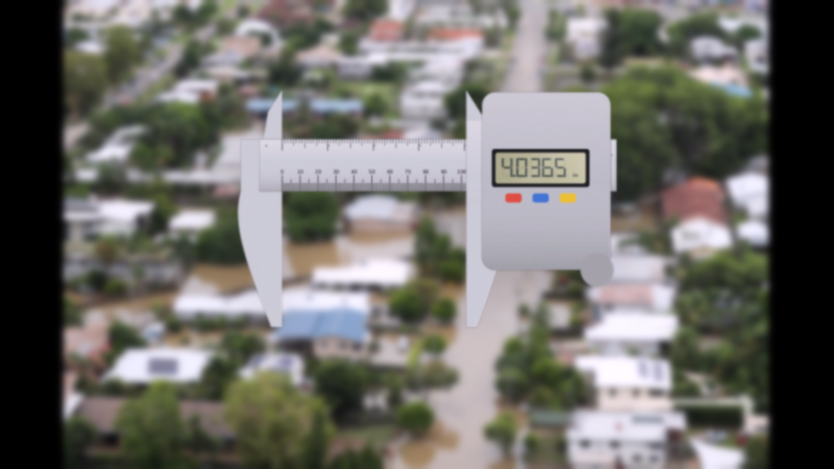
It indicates 4.0365; in
